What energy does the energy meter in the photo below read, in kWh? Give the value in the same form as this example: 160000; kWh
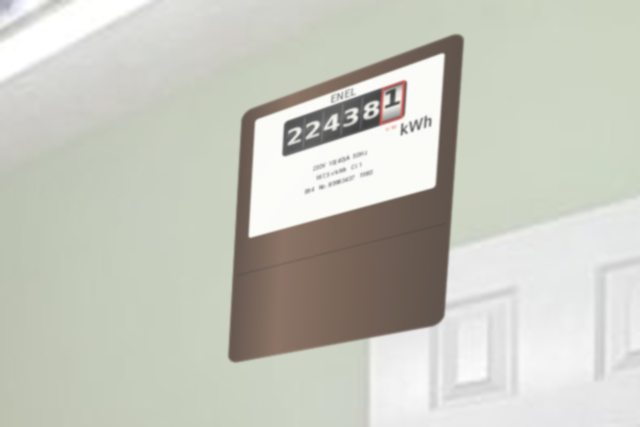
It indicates 22438.1; kWh
